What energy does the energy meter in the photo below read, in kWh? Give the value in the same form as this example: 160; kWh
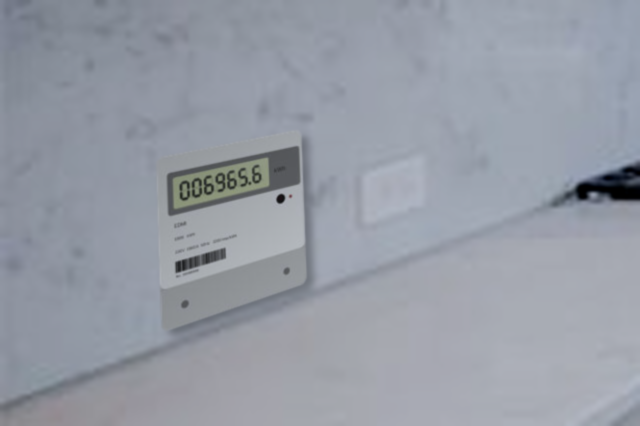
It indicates 6965.6; kWh
